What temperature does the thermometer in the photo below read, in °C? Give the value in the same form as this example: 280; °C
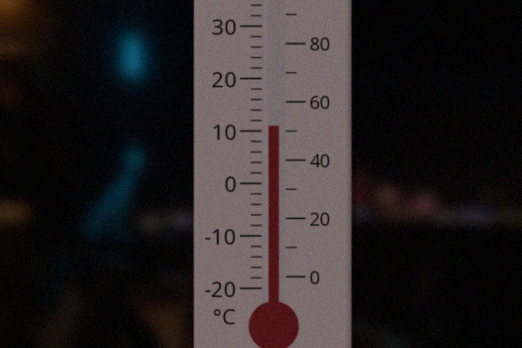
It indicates 11; °C
